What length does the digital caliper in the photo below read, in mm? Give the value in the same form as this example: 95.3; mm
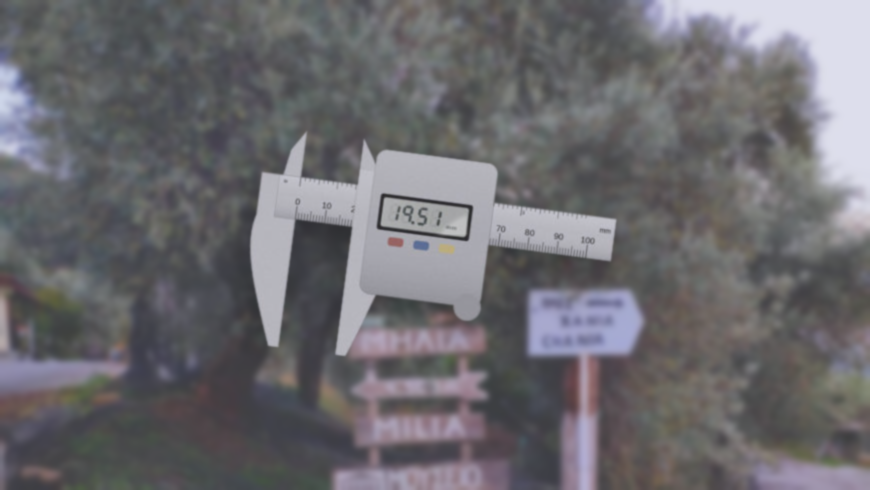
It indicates 19.51; mm
